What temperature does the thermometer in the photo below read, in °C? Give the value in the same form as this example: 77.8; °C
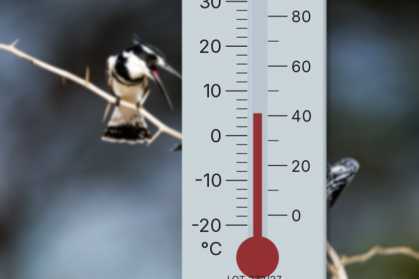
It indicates 5; °C
